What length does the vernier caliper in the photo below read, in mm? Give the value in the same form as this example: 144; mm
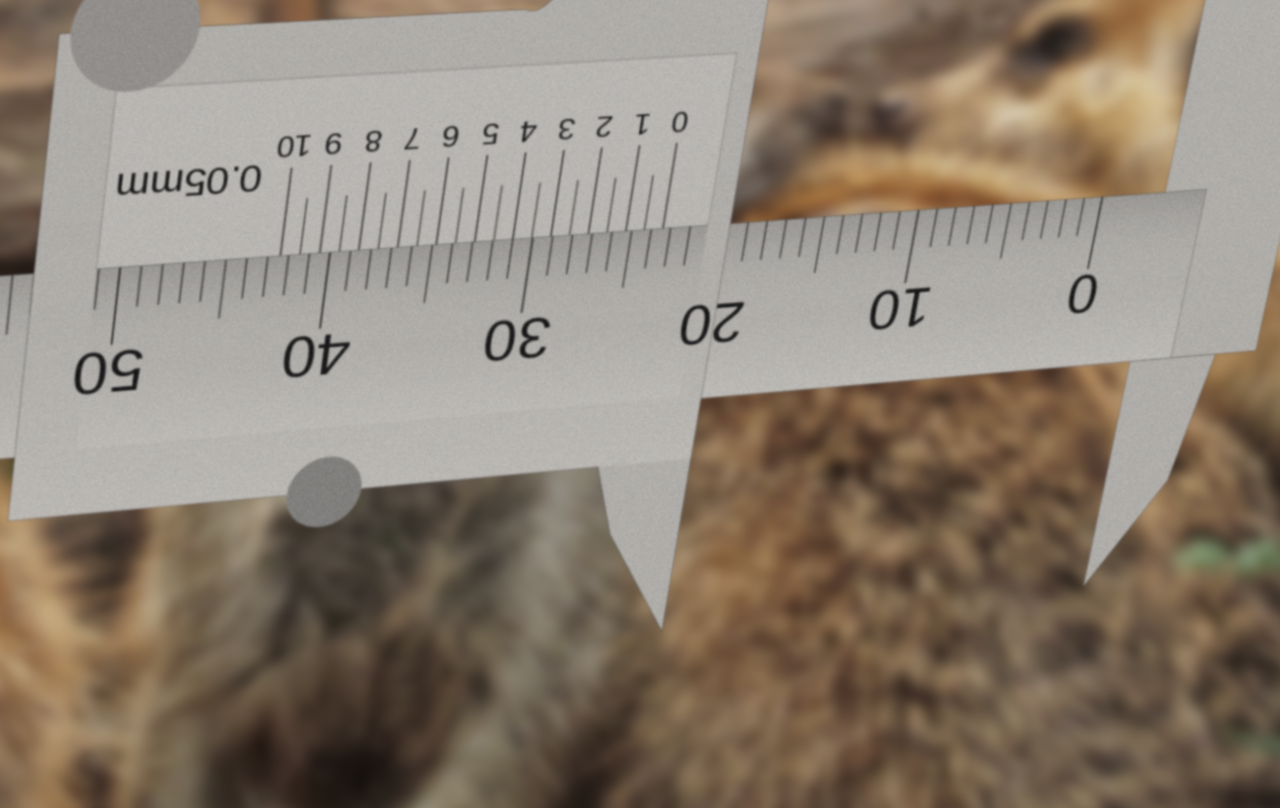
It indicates 23.4; mm
